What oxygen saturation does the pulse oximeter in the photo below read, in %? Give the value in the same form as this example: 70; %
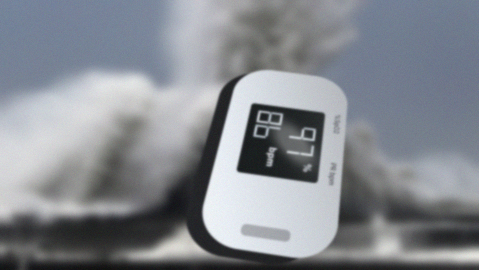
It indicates 97; %
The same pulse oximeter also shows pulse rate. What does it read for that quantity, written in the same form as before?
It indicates 86; bpm
